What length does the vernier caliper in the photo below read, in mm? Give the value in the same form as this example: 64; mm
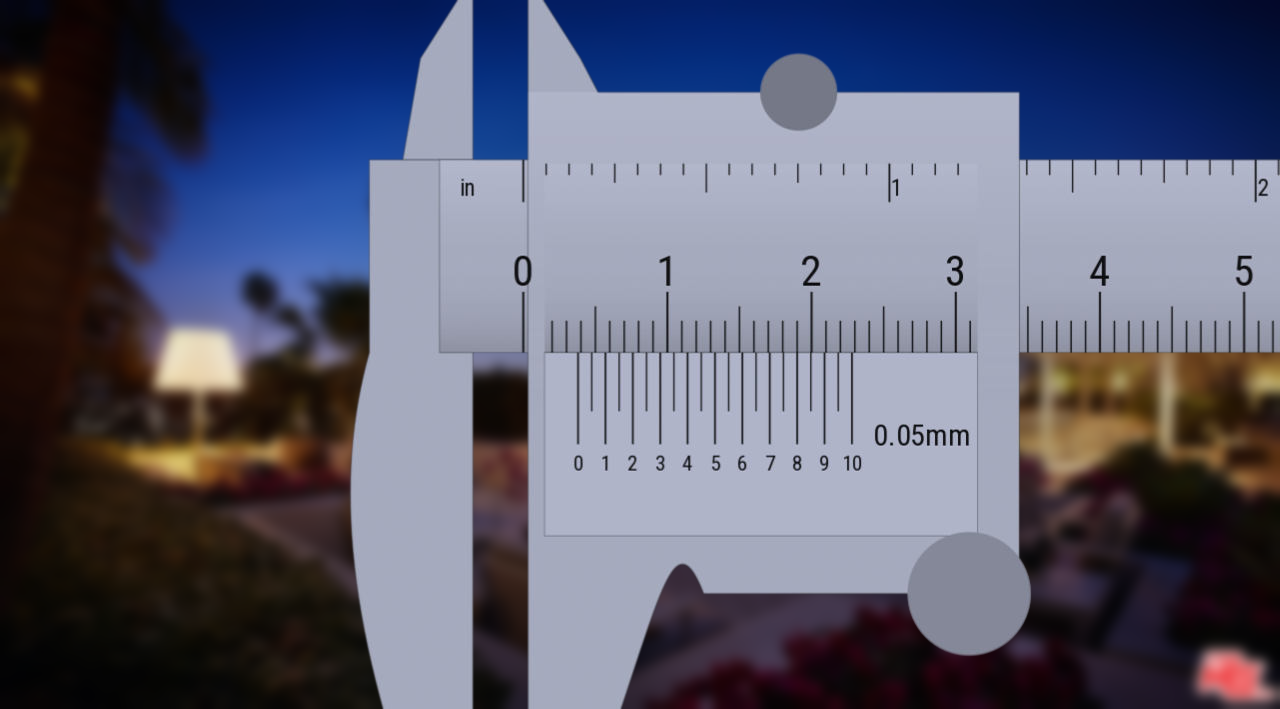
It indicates 3.8; mm
